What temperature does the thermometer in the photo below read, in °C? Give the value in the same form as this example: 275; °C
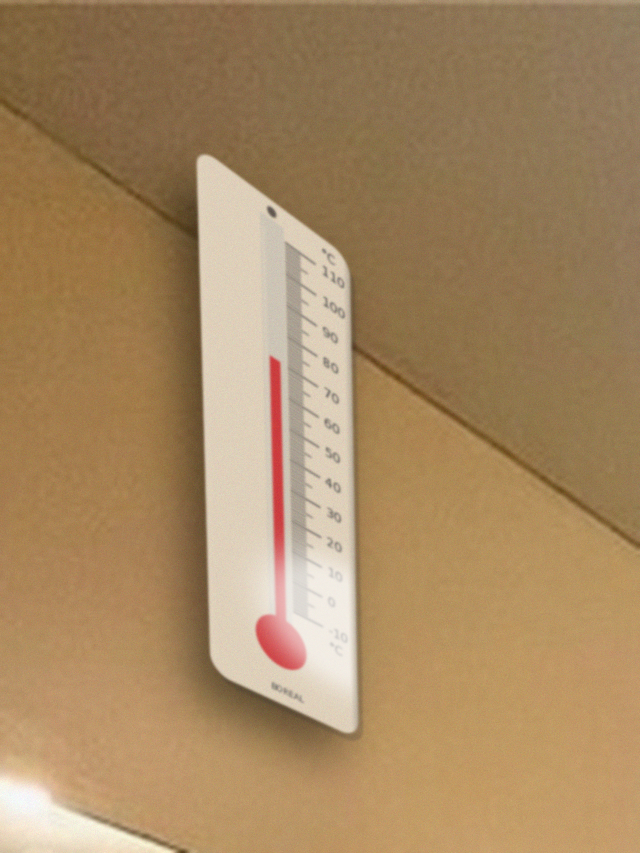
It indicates 70; °C
